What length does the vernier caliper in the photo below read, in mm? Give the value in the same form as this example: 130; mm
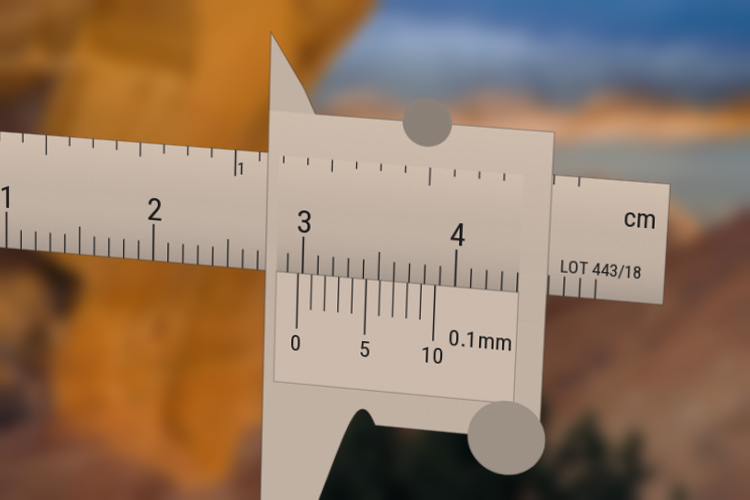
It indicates 29.7; mm
